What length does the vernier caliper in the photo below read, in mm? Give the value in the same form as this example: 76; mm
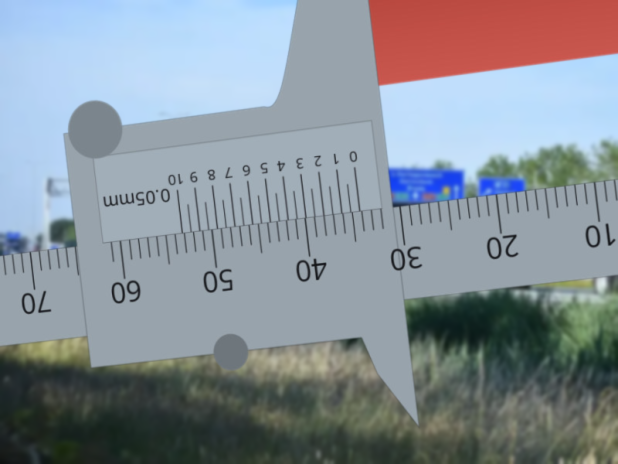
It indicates 34.2; mm
